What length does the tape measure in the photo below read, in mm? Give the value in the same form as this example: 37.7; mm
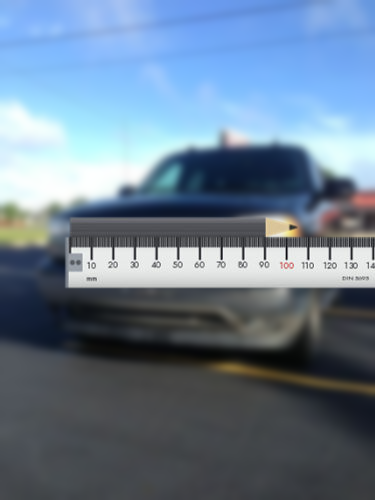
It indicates 105; mm
